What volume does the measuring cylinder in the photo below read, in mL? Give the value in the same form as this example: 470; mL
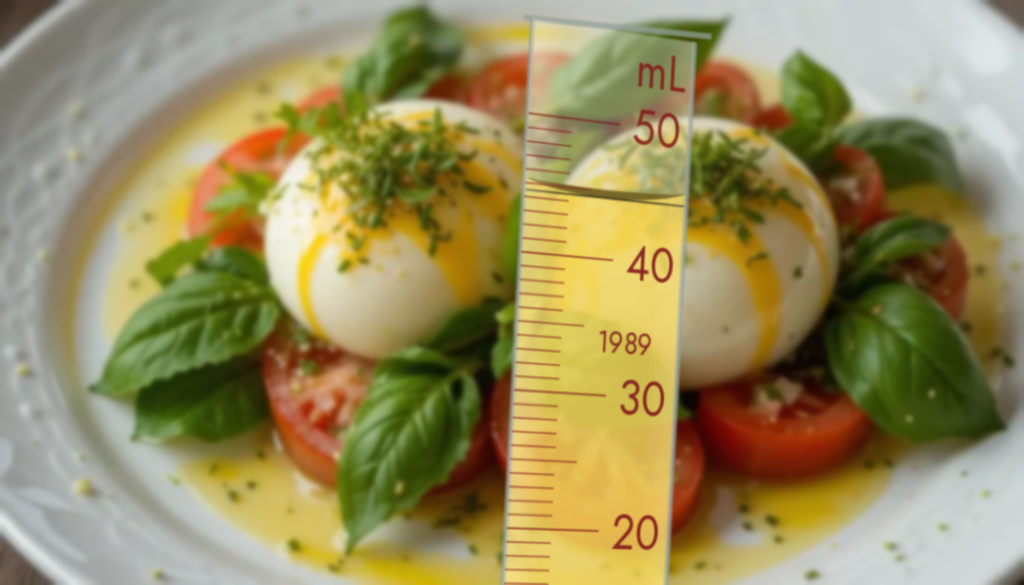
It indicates 44.5; mL
